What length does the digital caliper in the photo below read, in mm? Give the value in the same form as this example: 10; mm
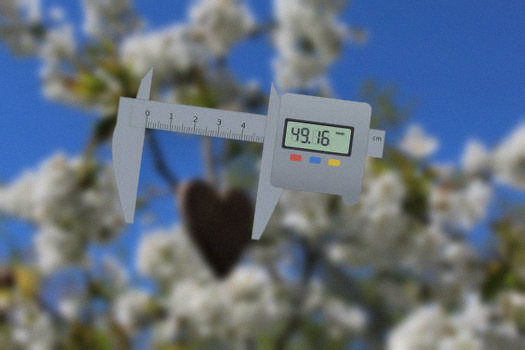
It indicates 49.16; mm
